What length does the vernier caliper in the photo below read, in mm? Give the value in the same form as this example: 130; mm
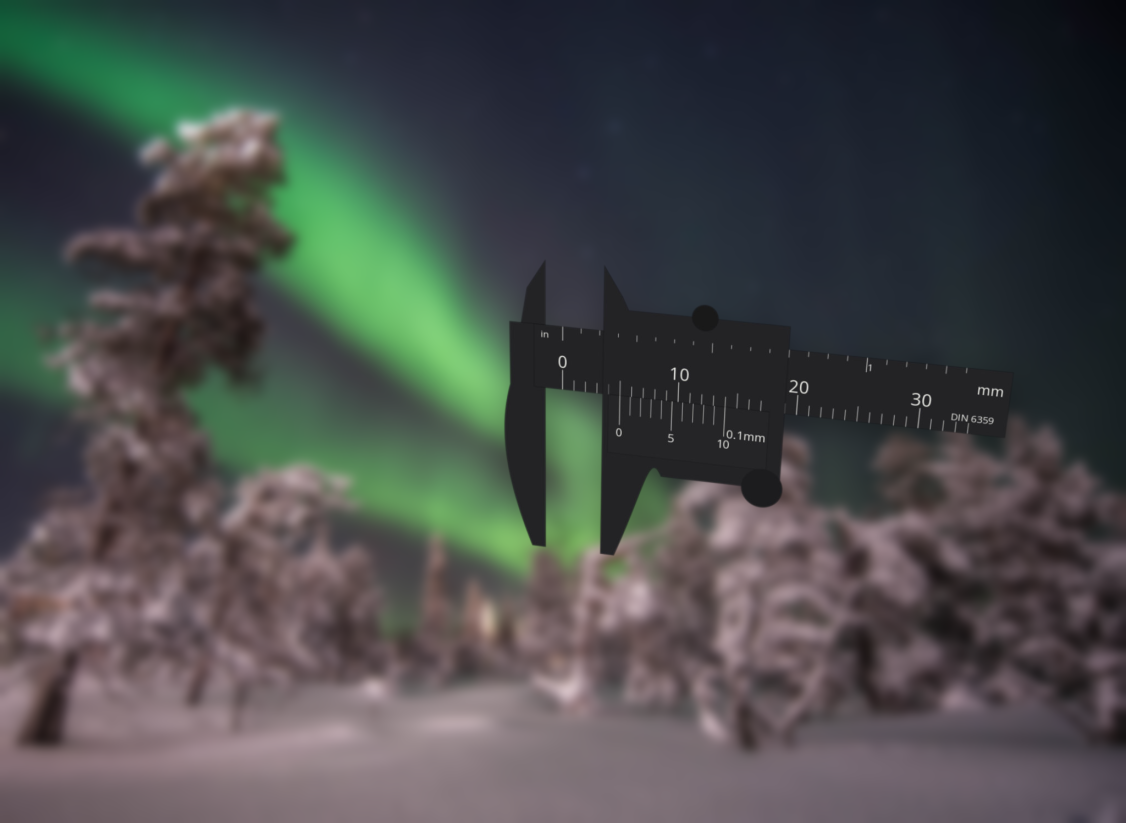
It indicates 5.0; mm
